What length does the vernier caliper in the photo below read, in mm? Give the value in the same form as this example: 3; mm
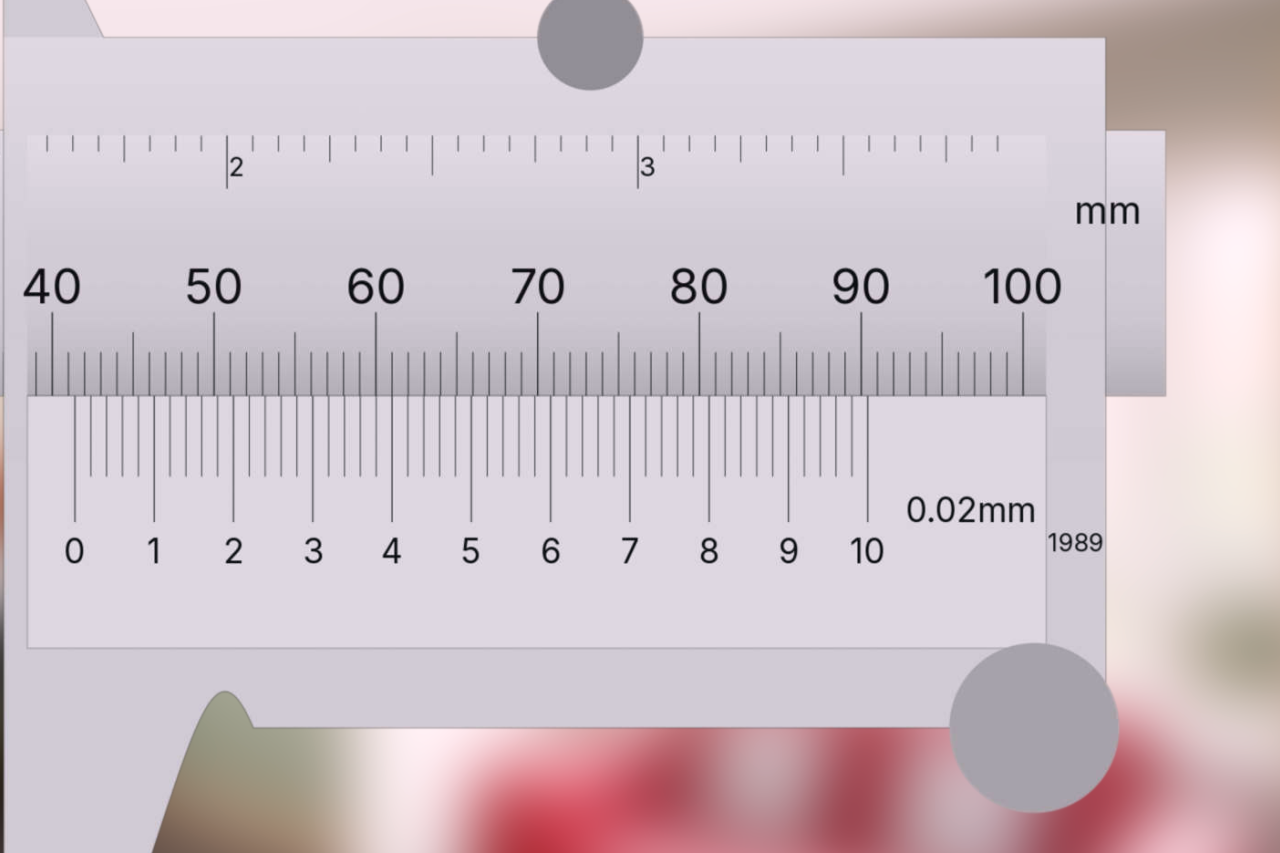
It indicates 41.4; mm
